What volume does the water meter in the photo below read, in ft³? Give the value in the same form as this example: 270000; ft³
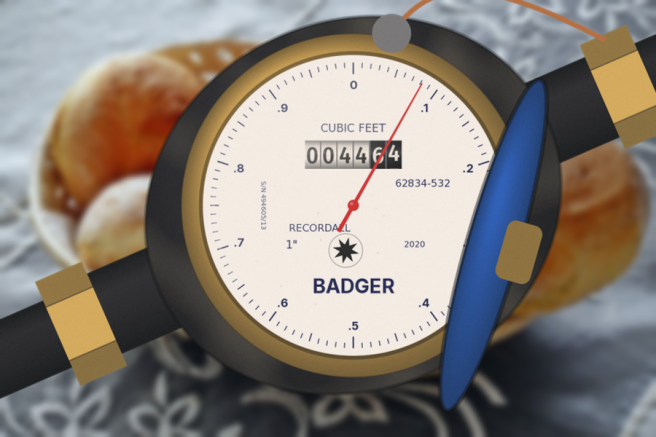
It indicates 4464.08; ft³
